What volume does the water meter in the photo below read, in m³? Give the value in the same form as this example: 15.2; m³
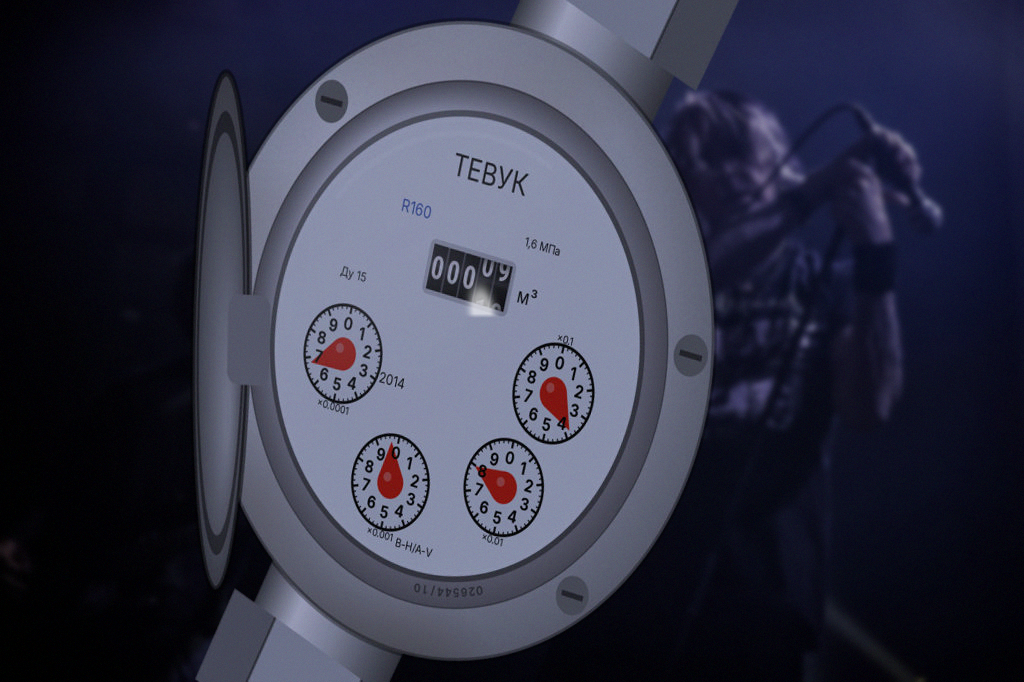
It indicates 9.3796; m³
